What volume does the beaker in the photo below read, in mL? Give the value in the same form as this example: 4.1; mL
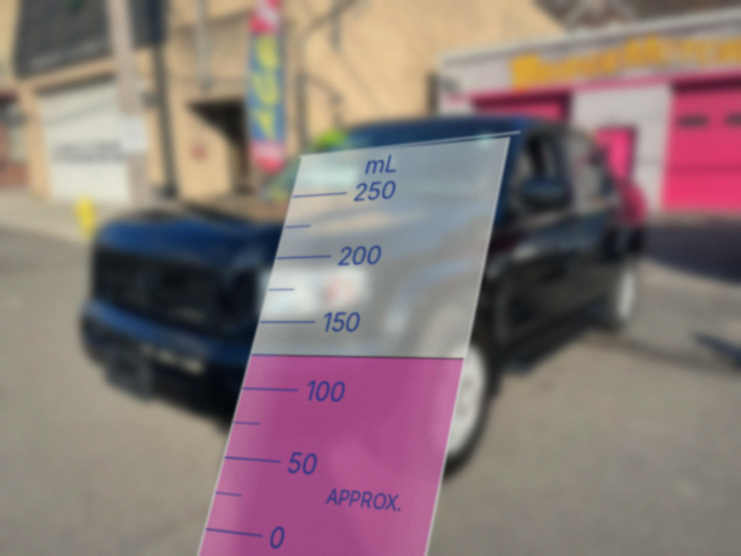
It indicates 125; mL
